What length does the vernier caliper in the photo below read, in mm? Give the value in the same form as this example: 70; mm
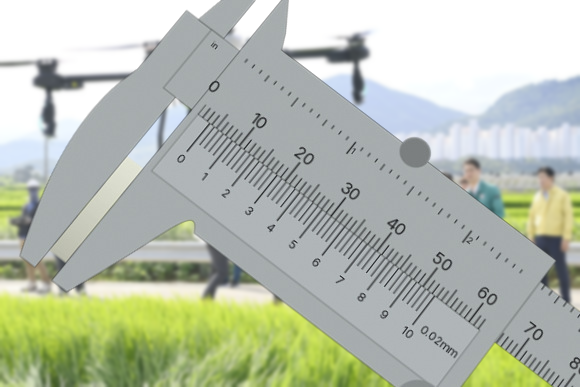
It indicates 3.6; mm
